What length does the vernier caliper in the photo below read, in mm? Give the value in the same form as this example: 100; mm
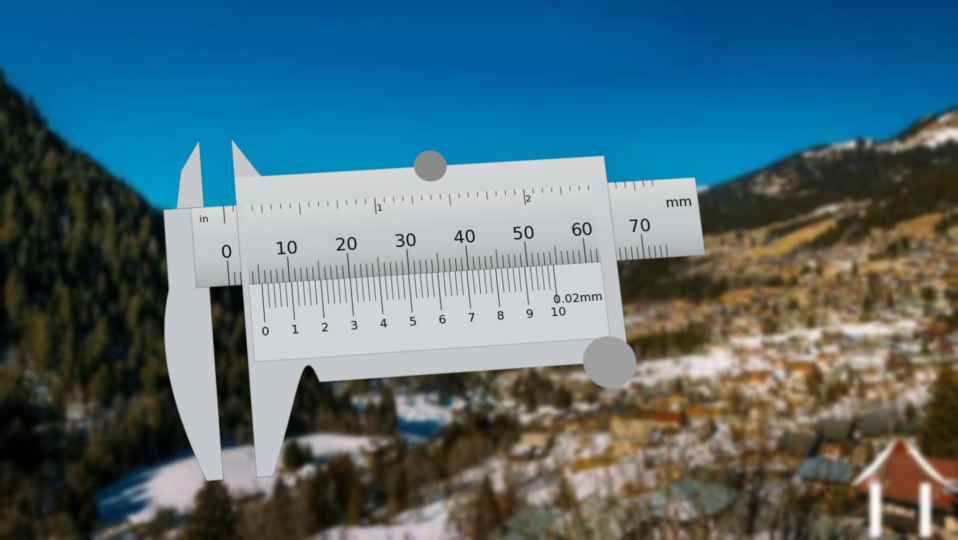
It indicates 5.4; mm
